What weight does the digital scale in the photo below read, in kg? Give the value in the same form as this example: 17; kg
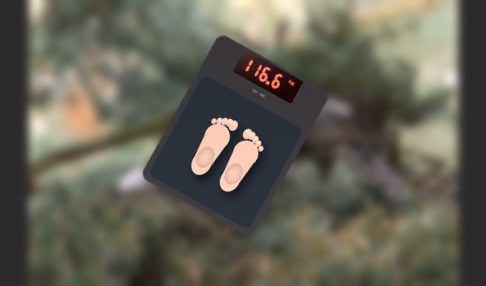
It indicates 116.6; kg
